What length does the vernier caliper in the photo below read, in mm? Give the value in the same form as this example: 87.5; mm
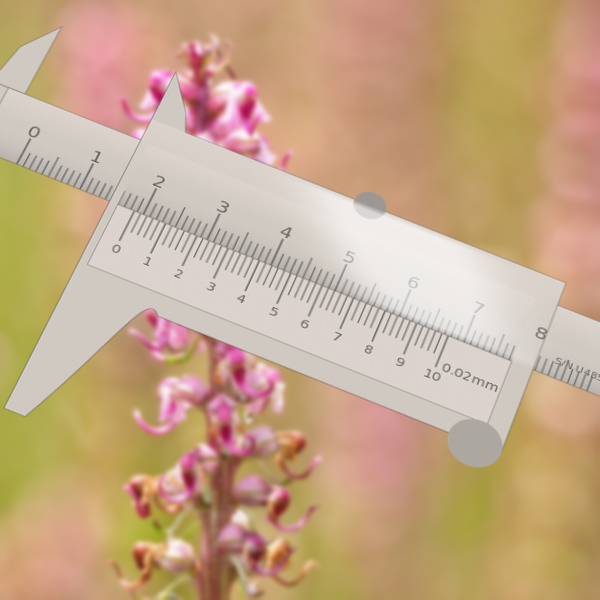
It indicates 18.6; mm
